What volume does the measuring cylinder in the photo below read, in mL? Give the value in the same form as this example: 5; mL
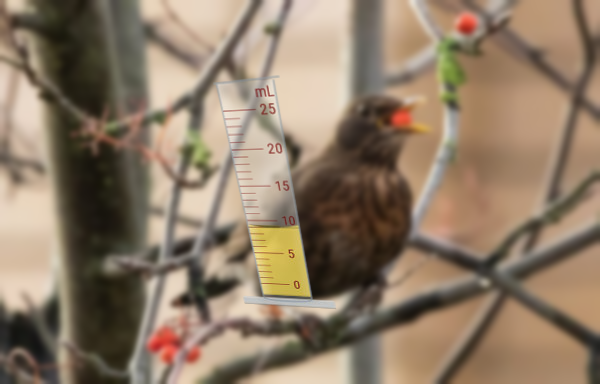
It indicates 9; mL
